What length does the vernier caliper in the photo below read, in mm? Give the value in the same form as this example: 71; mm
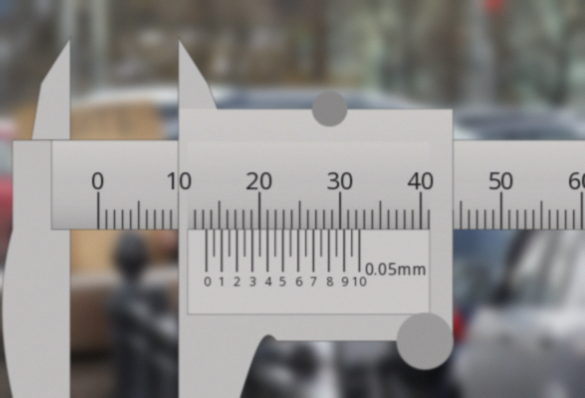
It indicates 13.4; mm
